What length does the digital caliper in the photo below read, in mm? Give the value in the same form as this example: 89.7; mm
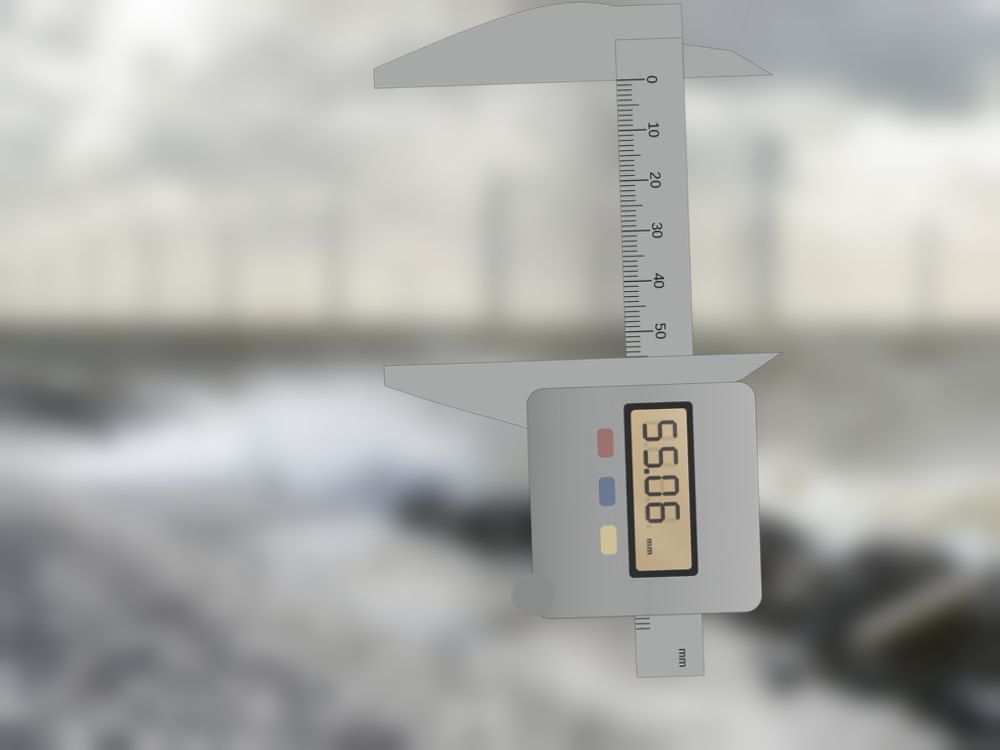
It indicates 55.06; mm
